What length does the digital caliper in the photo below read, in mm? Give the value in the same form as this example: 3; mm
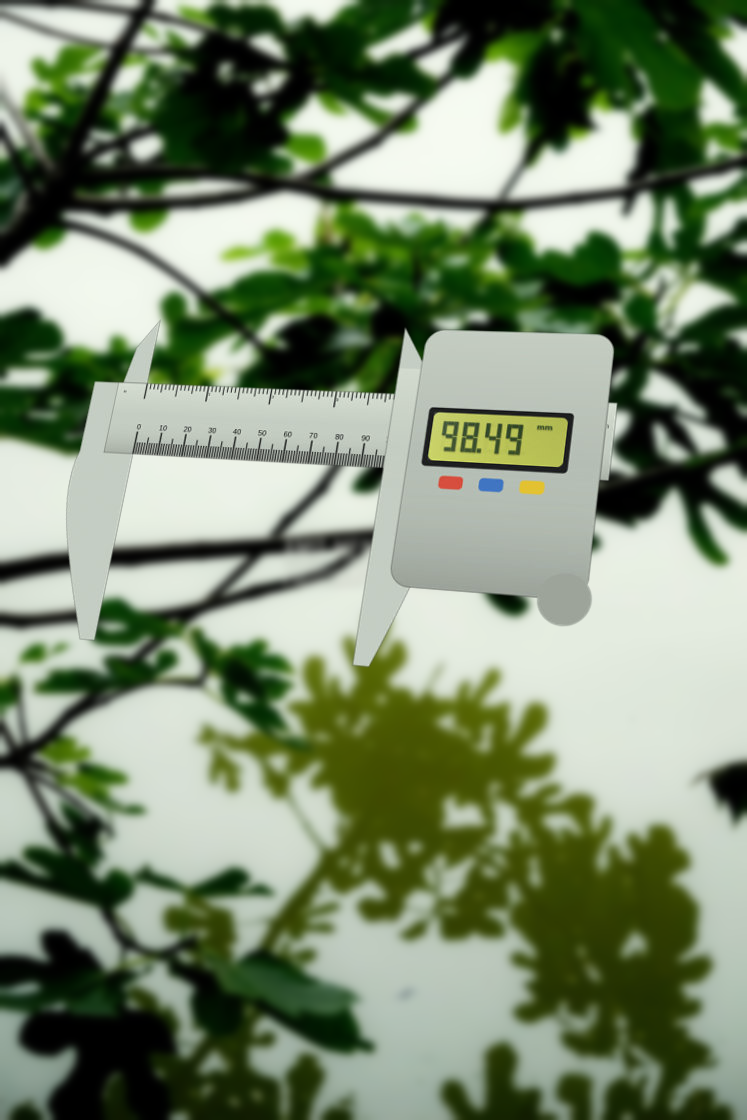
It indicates 98.49; mm
